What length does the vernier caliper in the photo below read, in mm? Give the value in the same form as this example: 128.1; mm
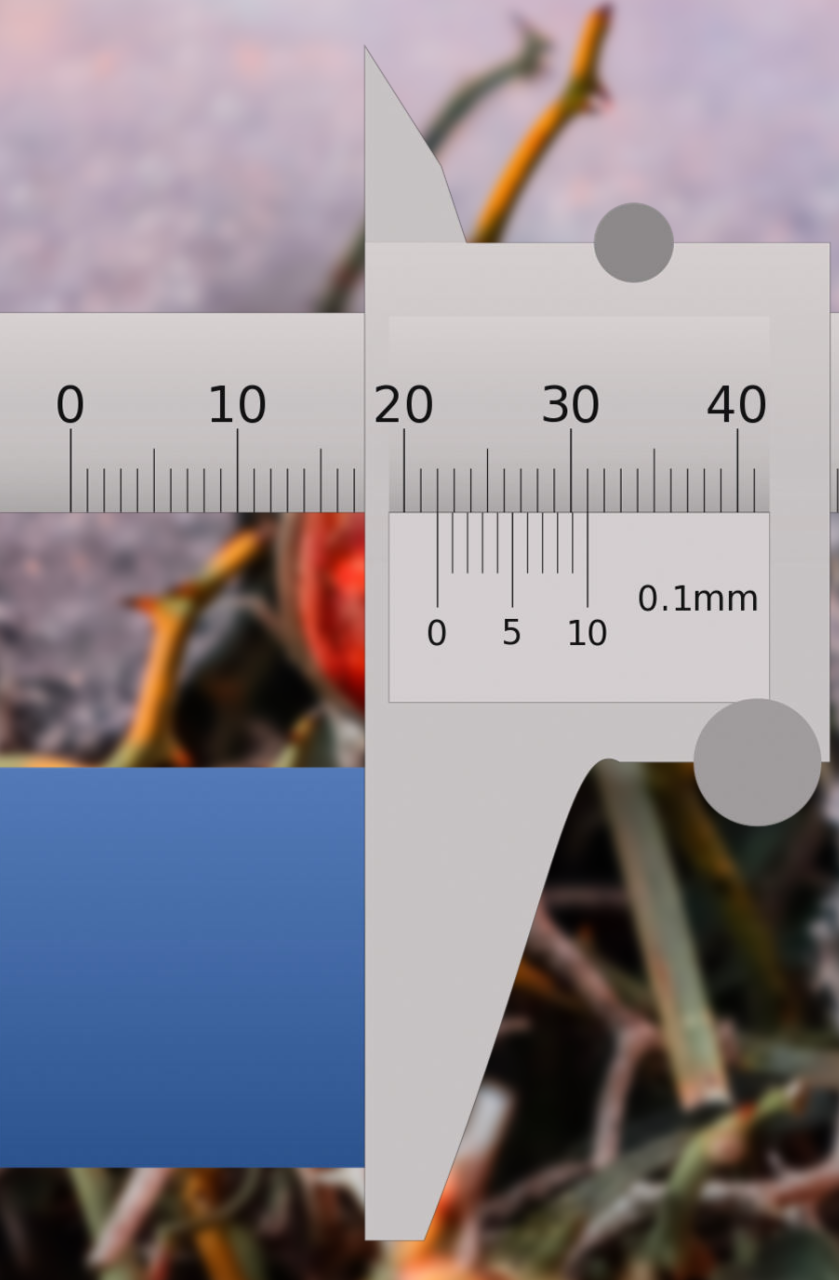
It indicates 22.0; mm
